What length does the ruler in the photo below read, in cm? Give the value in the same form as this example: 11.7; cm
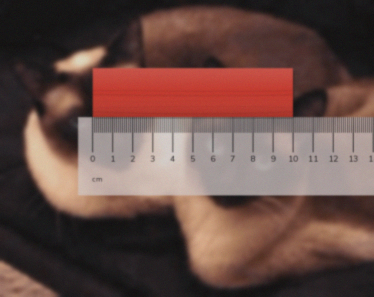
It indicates 10; cm
